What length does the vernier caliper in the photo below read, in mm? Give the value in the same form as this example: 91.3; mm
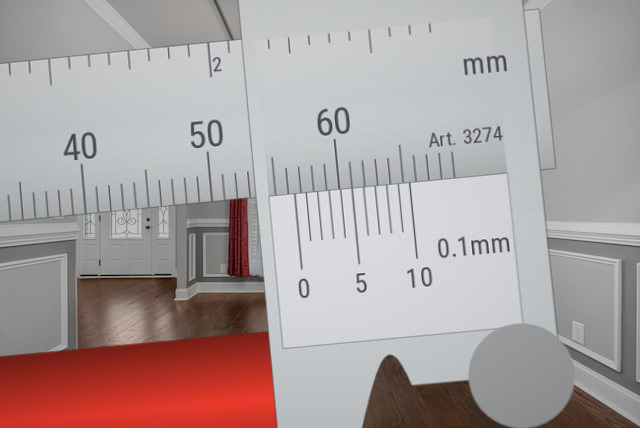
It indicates 56.5; mm
